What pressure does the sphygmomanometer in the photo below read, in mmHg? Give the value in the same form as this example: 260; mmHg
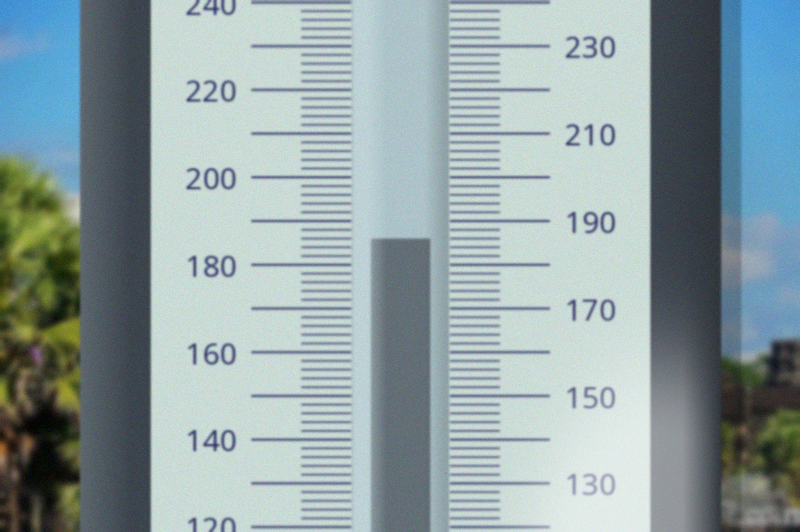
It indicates 186; mmHg
